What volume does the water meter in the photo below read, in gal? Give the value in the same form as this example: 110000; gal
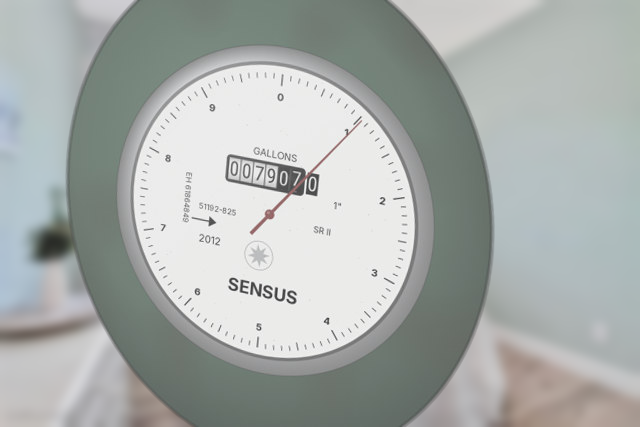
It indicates 79071.0; gal
